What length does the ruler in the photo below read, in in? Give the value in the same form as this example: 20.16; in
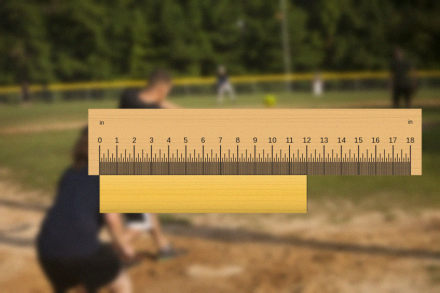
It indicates 12; in
